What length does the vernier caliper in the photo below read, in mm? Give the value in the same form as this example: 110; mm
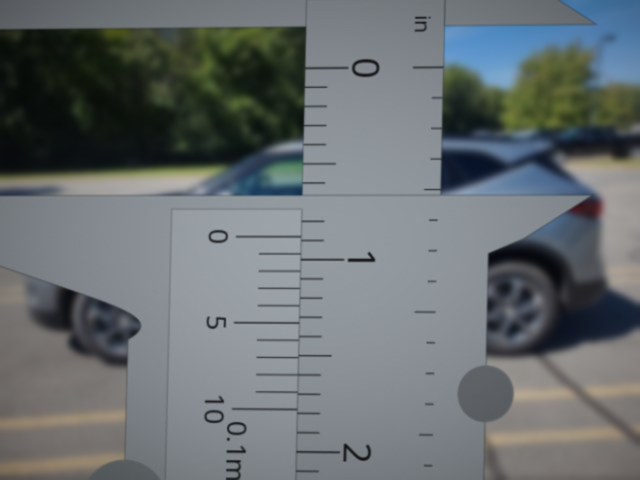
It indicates 8.8; mm
